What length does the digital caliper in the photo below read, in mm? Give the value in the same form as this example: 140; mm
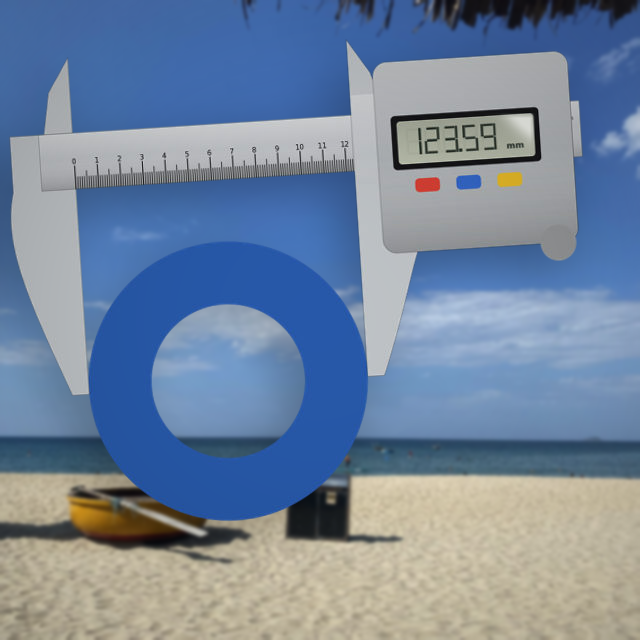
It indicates 123.59; mm
